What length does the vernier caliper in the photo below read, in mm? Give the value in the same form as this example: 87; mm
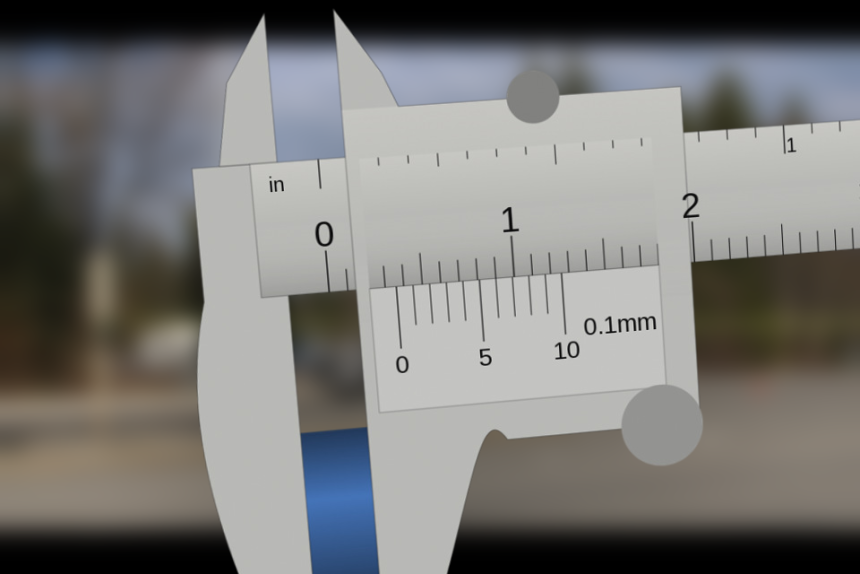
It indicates 3.6; mm
